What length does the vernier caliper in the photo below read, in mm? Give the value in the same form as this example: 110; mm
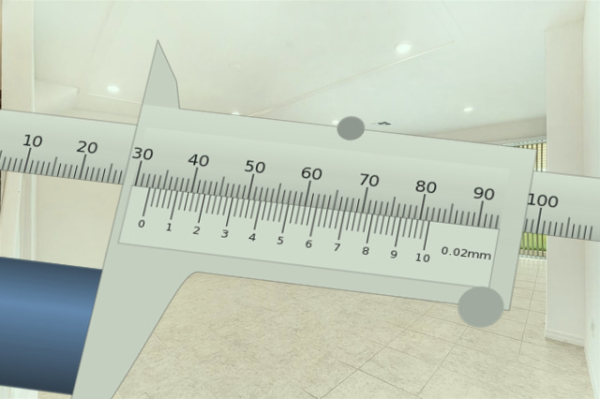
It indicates 32.6; mm
